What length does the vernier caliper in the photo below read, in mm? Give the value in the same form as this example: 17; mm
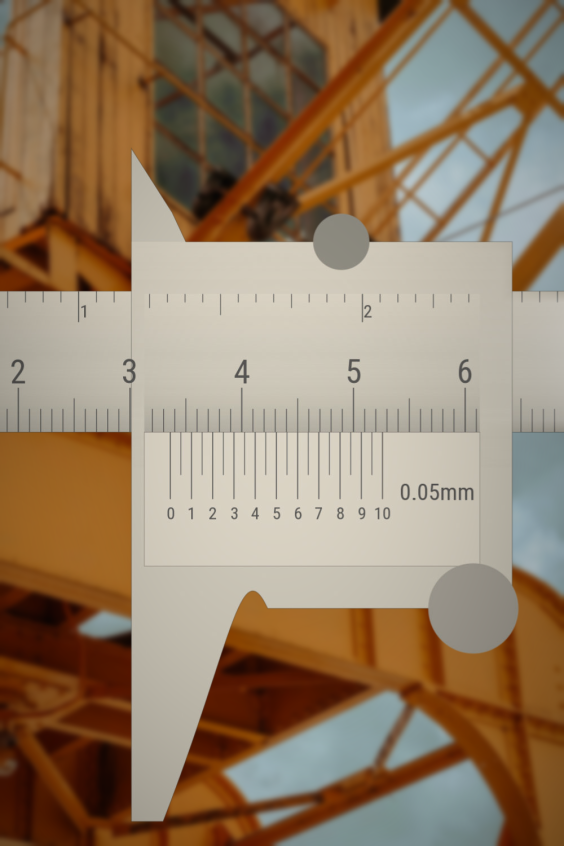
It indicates 33.6; mm
